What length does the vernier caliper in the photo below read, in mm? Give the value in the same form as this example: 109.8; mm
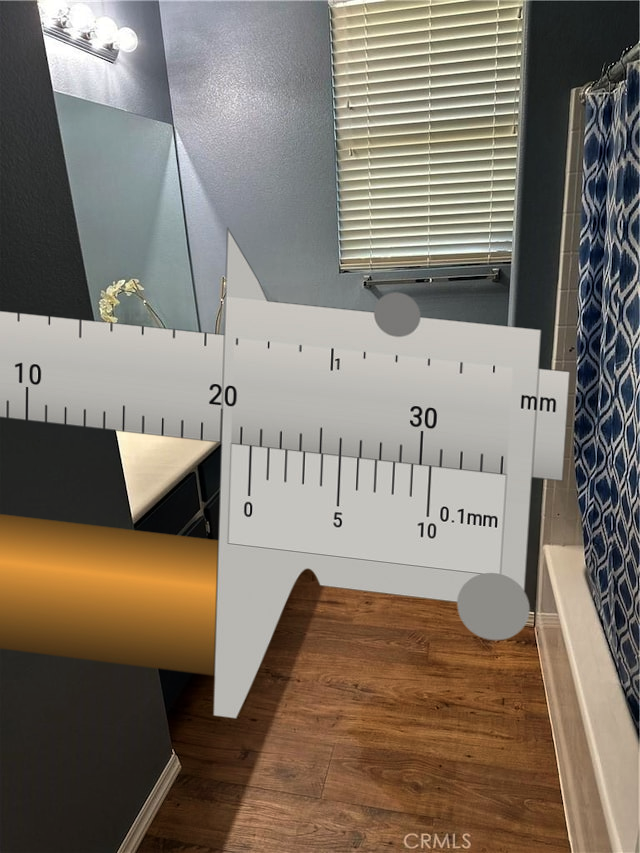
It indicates 21.5; mm
